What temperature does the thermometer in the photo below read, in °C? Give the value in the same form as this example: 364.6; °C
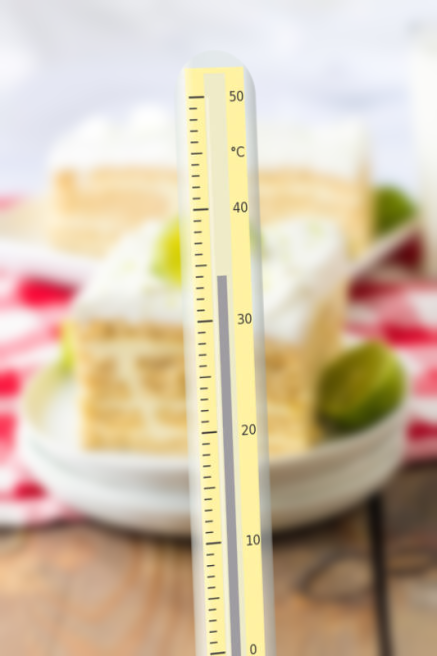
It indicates 34; °C
